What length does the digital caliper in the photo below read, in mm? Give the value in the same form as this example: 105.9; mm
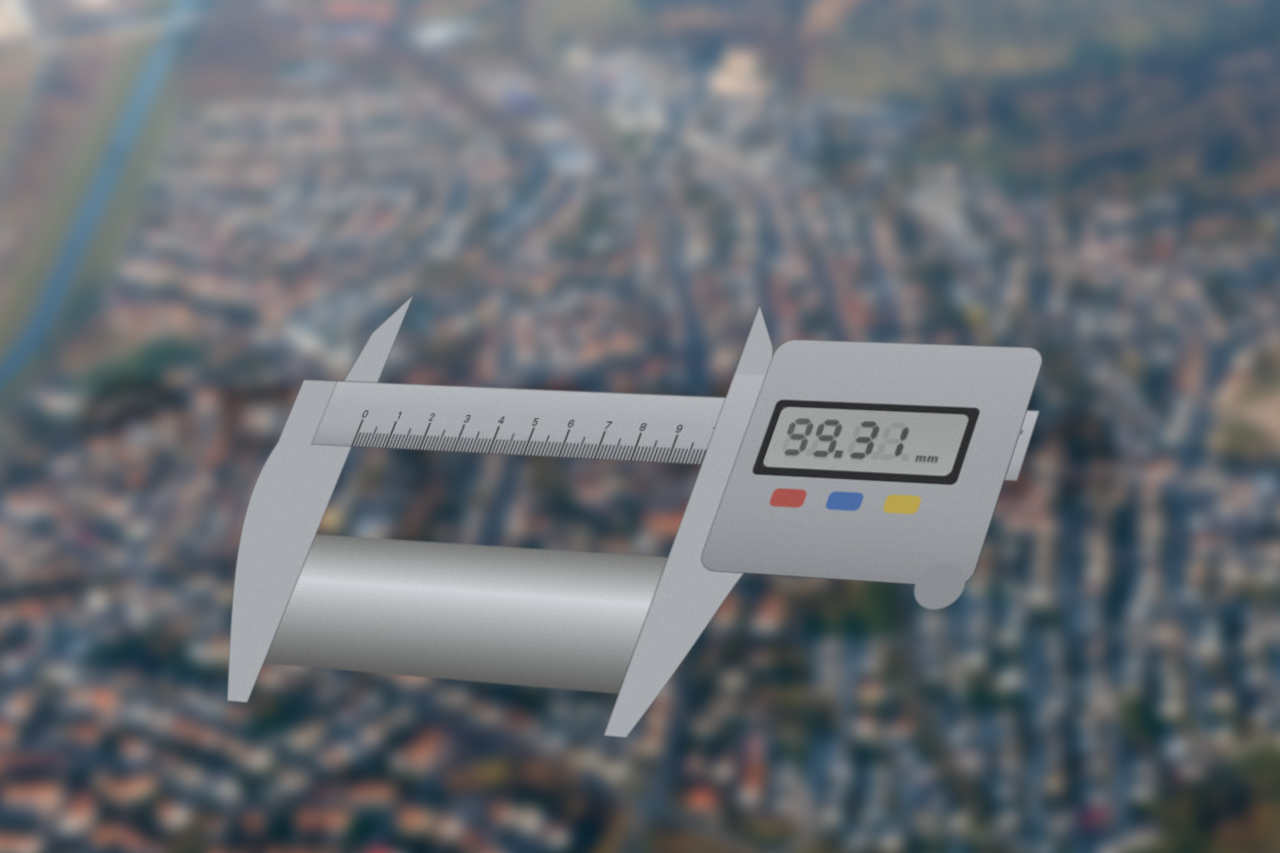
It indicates 99.31; mm
